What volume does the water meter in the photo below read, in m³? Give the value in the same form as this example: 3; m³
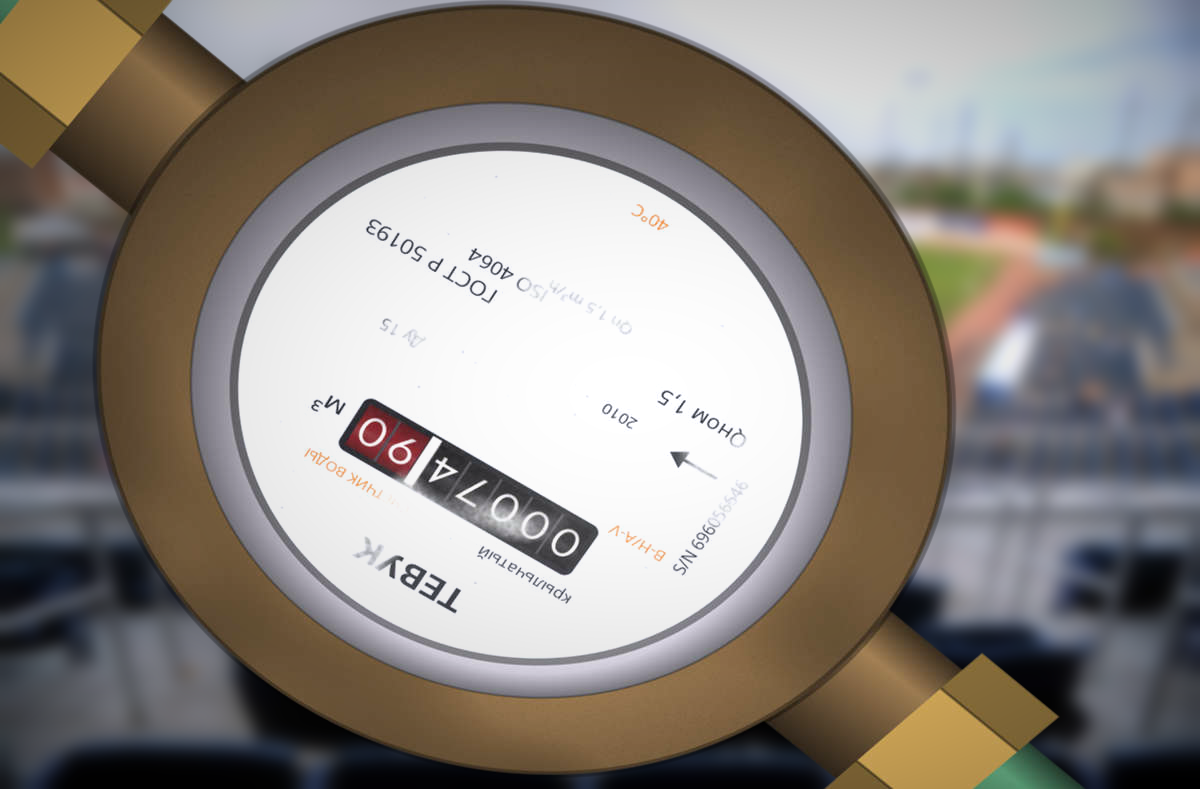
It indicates 74.90; m³
